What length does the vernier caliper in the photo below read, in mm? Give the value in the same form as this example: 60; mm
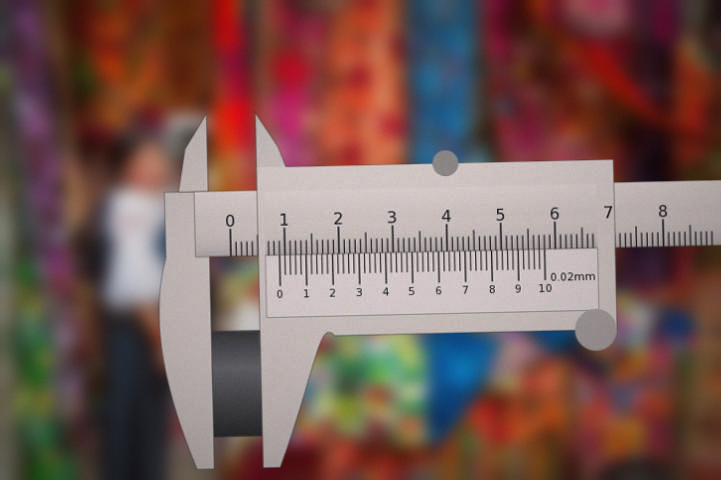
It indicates 9.0; mm
